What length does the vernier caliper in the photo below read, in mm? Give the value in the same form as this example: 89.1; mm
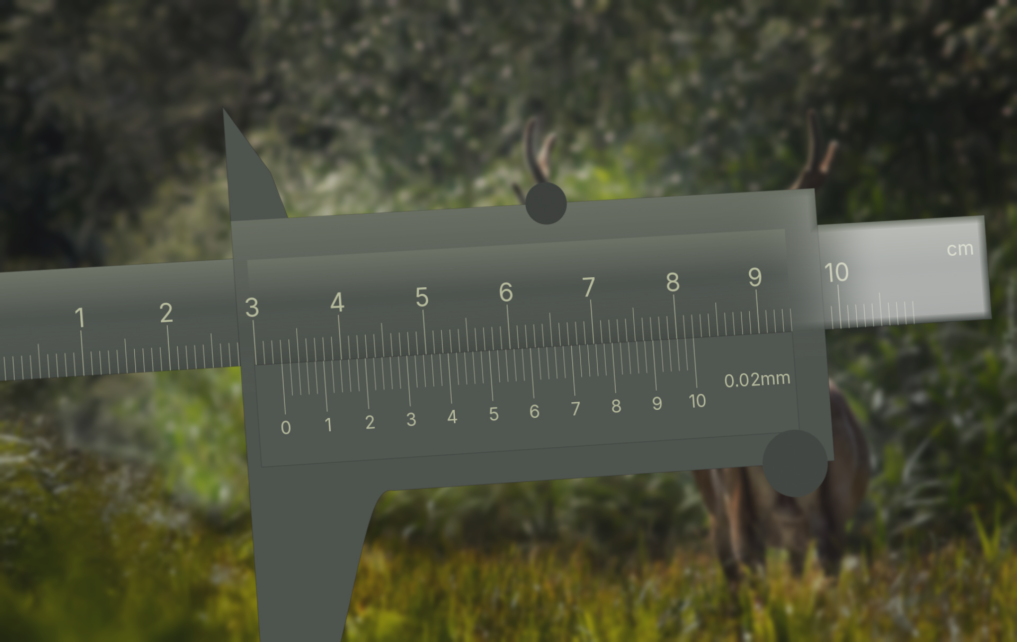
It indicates 33.0; mm
